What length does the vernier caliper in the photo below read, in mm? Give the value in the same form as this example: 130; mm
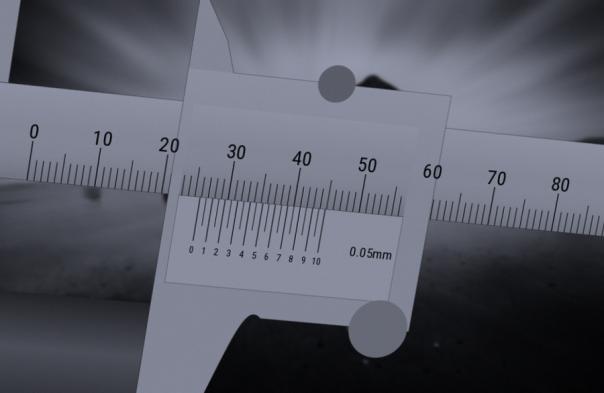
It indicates 25.8; mm
